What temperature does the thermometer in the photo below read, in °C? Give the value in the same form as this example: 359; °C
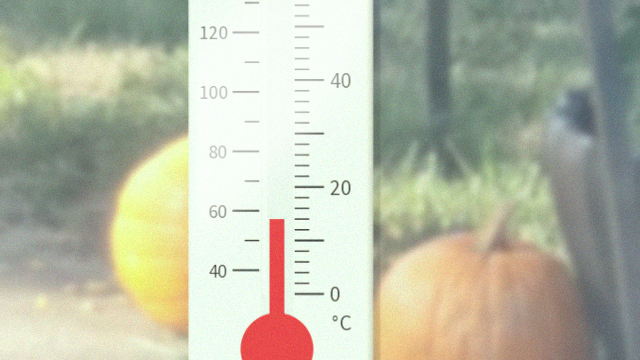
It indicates 14; °C
